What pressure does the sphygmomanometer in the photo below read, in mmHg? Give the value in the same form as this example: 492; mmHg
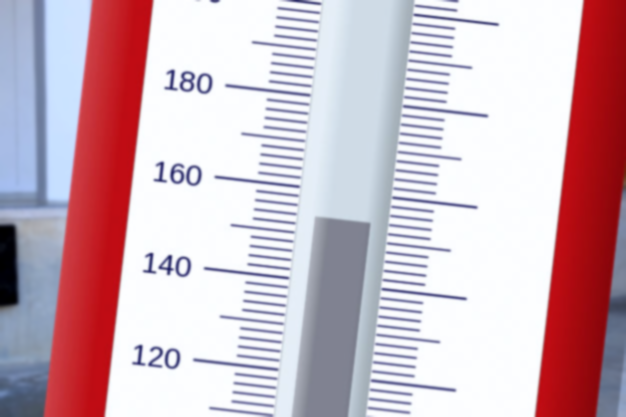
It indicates 154; mmHg
